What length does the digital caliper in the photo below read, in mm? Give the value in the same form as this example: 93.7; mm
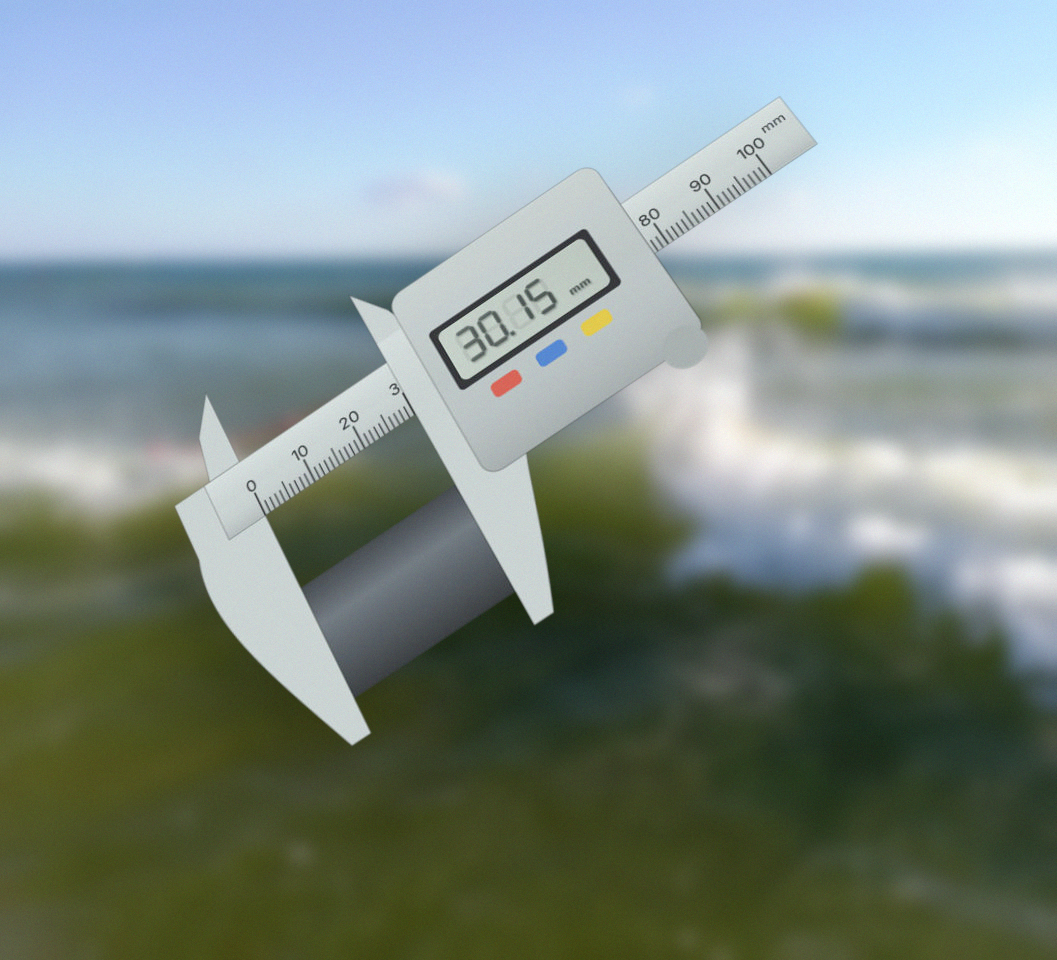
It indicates 30.15; mm
